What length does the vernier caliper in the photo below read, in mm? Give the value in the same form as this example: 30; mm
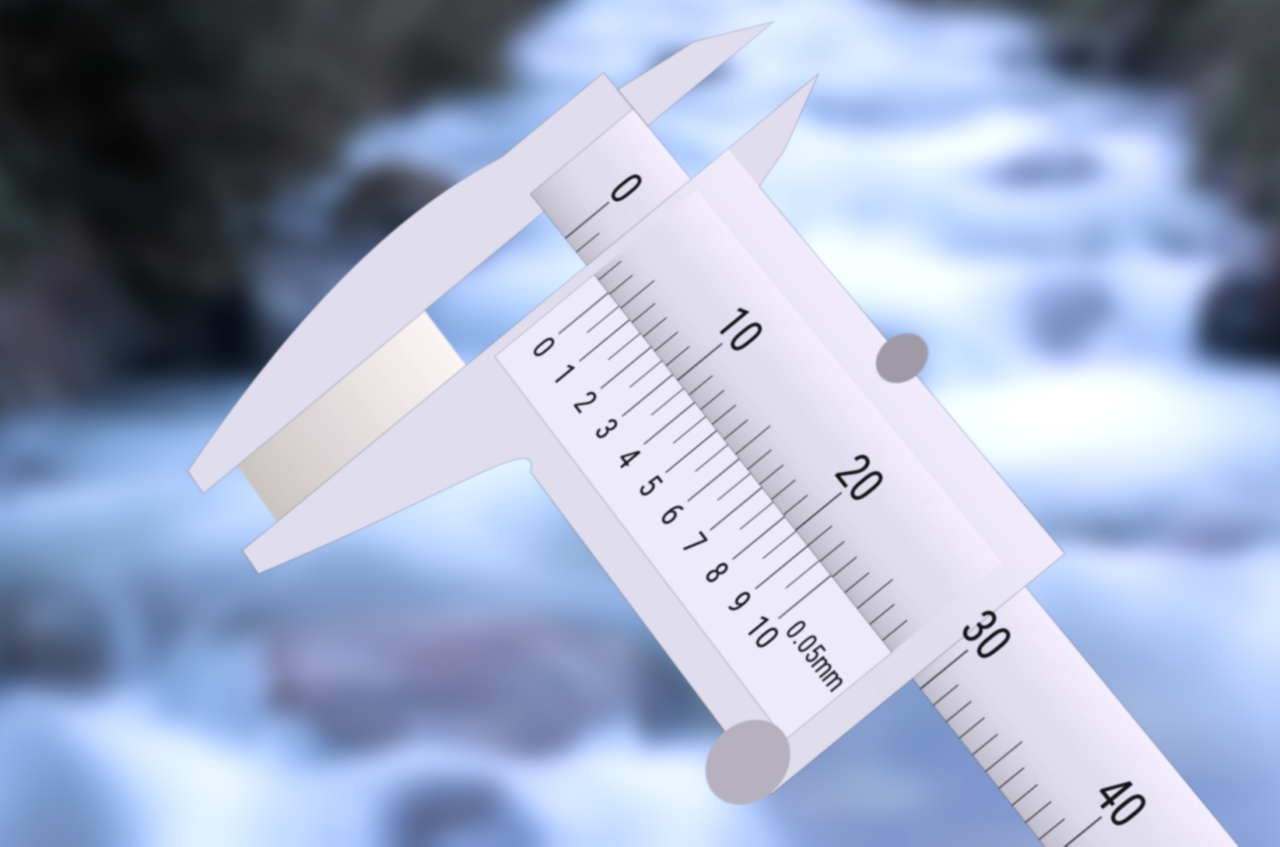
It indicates 3.9; mm
